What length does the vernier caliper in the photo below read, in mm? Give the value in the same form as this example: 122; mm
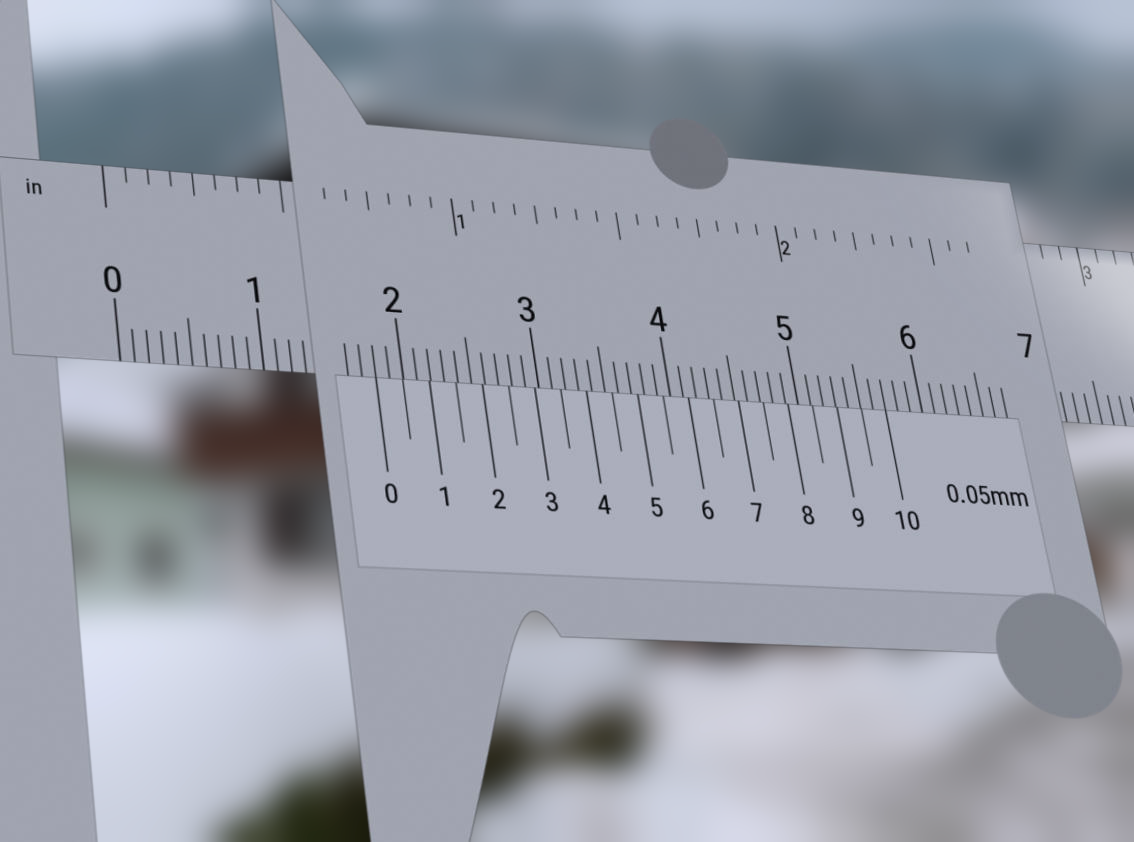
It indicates 18.0; mm
